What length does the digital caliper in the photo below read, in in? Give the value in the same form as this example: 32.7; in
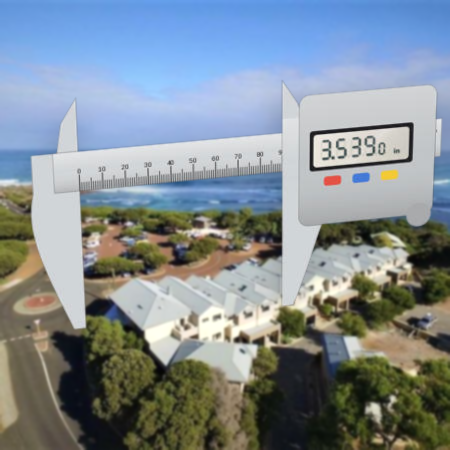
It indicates 3.5390; in
